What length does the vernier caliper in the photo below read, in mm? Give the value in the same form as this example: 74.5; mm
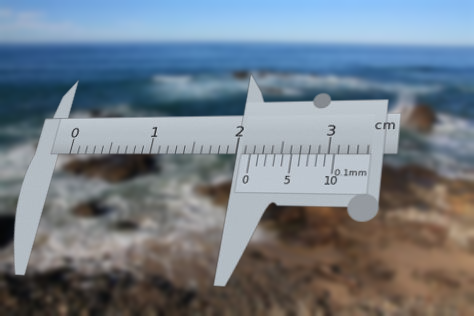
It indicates 21.6; mm
